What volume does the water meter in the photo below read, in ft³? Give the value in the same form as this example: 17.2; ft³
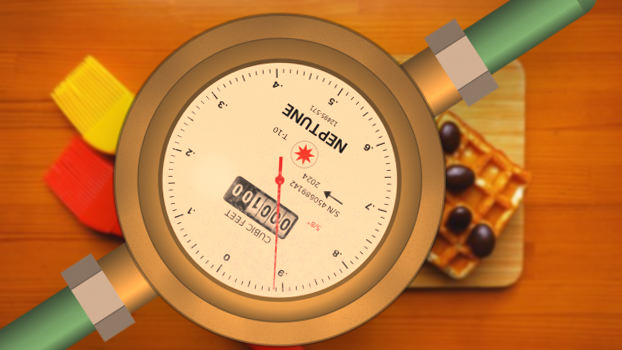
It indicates 99.91; ft³
